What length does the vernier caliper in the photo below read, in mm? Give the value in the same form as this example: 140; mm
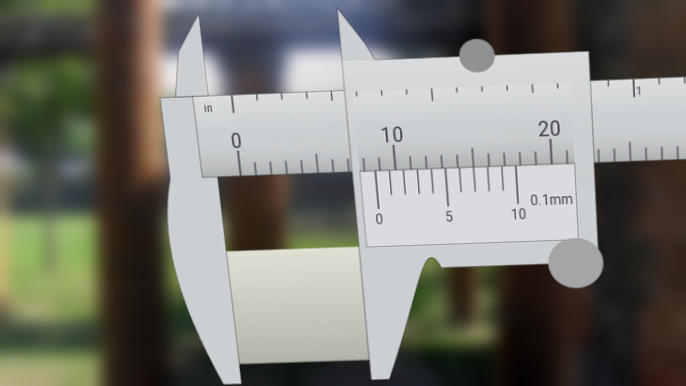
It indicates 8.7; mm
